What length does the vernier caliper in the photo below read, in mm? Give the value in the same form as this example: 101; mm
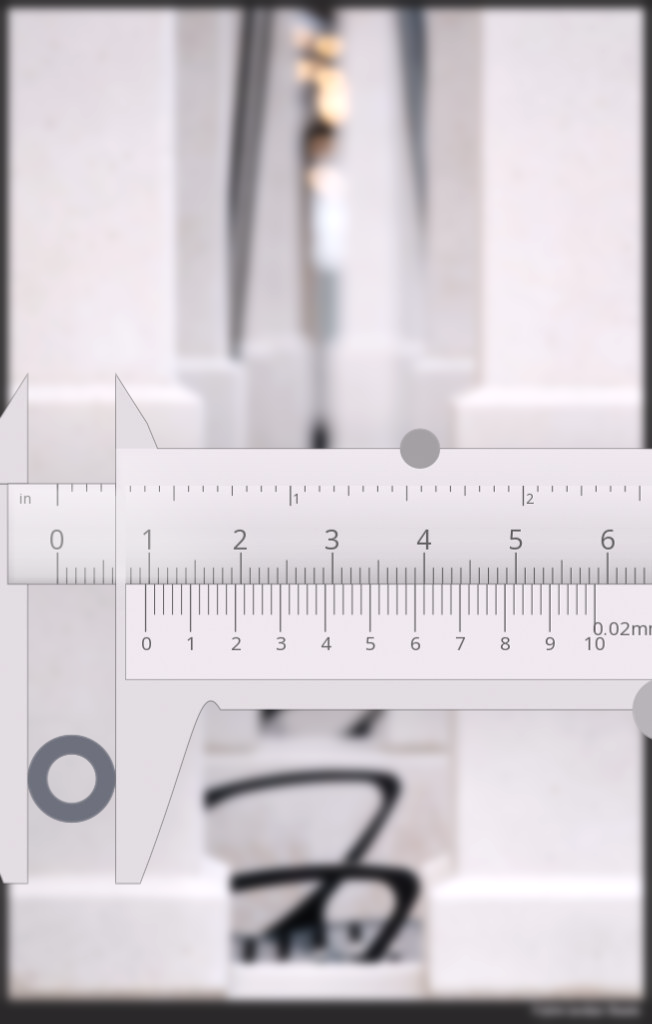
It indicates 9.6; mm
